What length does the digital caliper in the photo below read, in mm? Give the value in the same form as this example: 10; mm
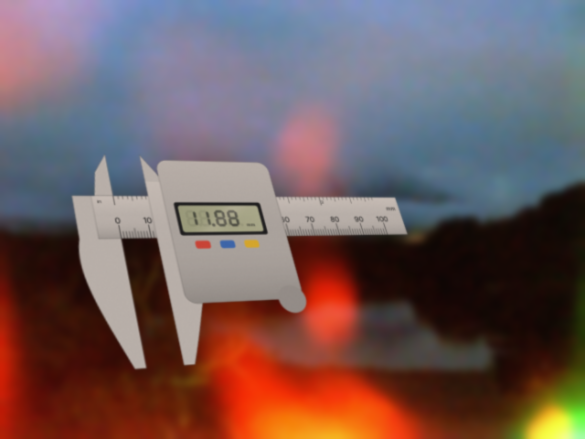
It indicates 11.88; mm
